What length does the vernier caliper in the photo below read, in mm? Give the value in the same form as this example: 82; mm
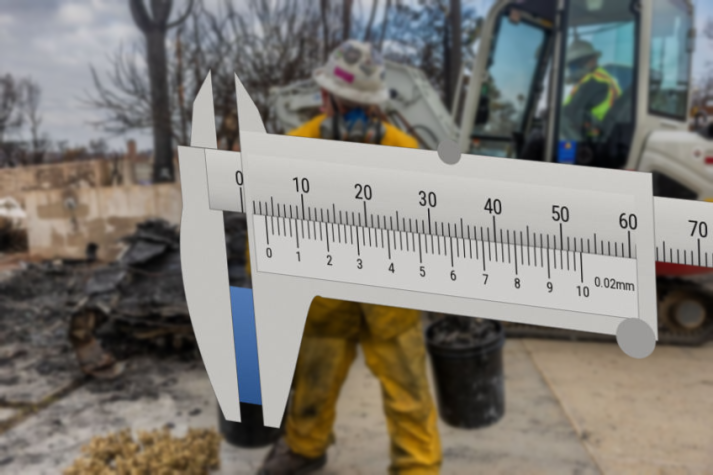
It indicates 3.8; mm
